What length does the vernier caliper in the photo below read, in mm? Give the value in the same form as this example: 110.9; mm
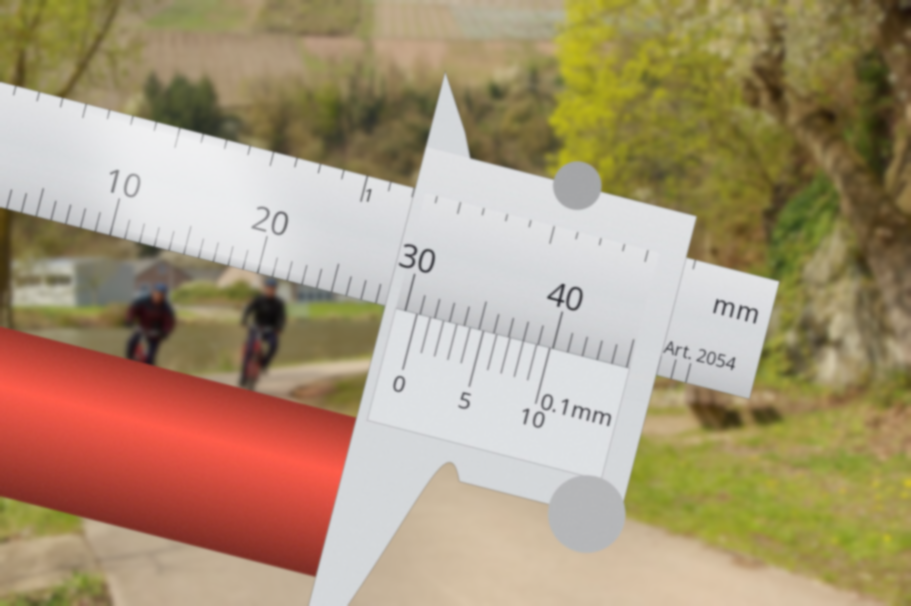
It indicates 30.8; mm
